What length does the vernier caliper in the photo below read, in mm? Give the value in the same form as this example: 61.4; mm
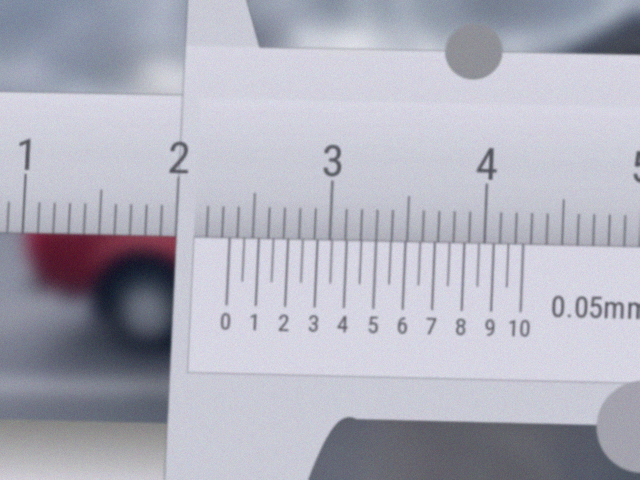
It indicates 23.5; mm
